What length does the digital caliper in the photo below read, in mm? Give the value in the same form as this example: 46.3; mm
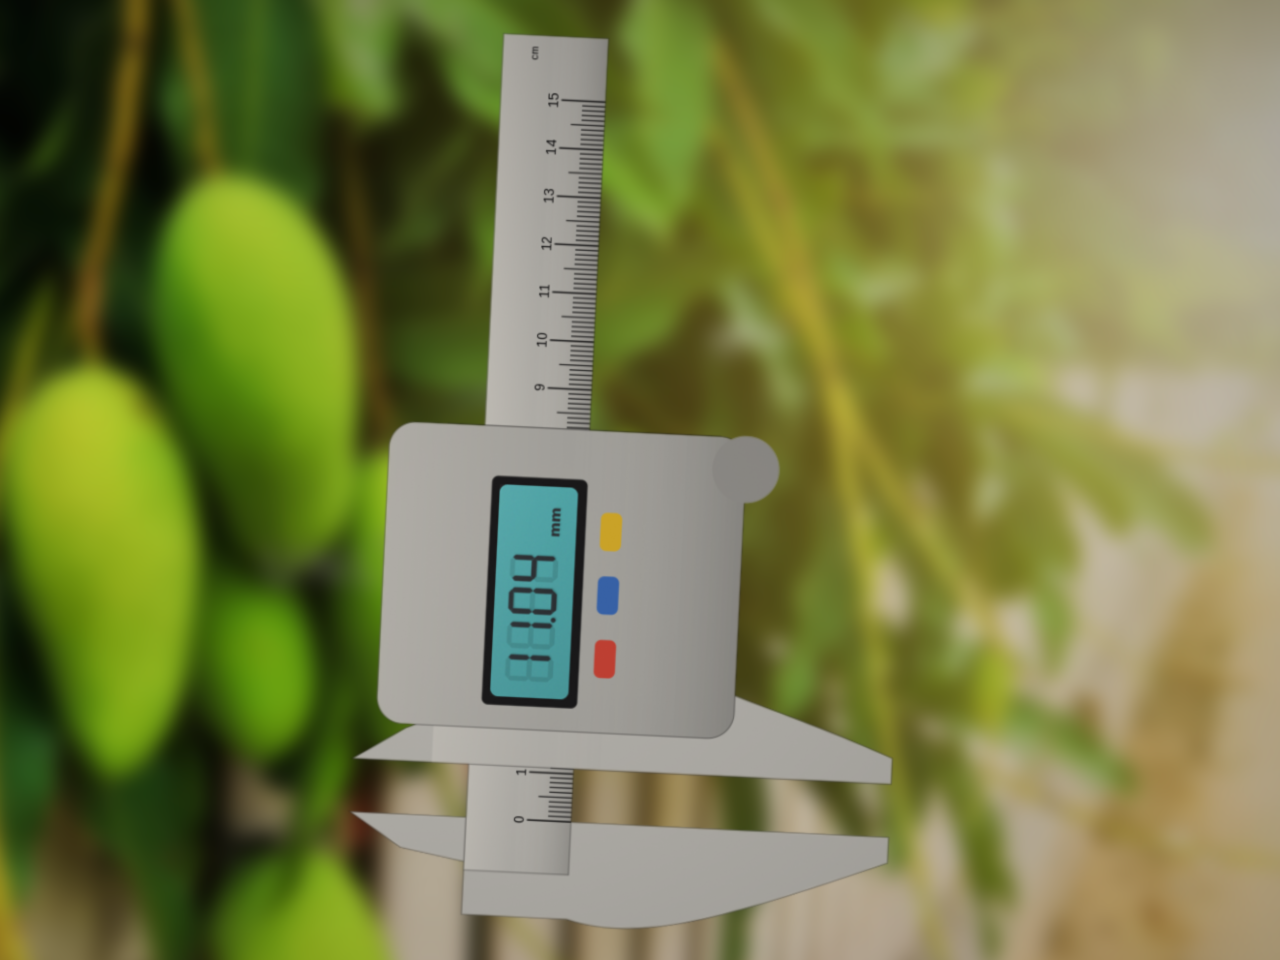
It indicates 11.04; mm
